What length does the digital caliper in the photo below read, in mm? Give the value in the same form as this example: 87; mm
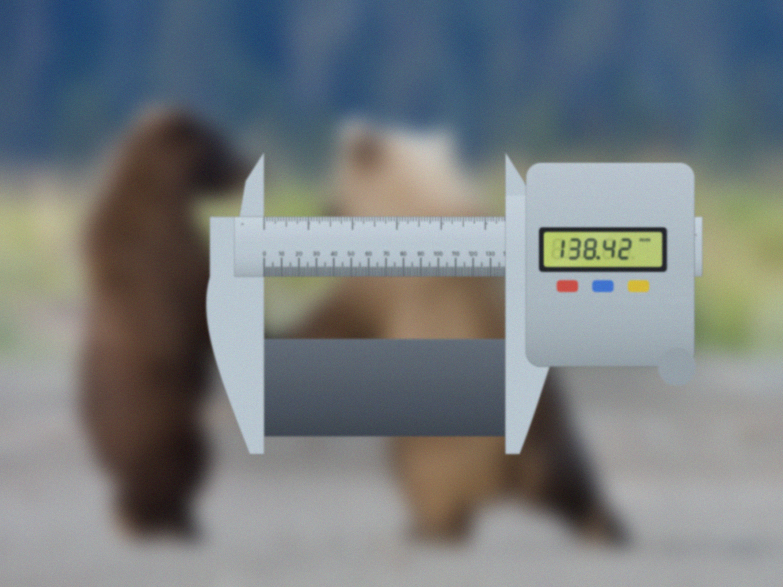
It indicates 138.42; mm
